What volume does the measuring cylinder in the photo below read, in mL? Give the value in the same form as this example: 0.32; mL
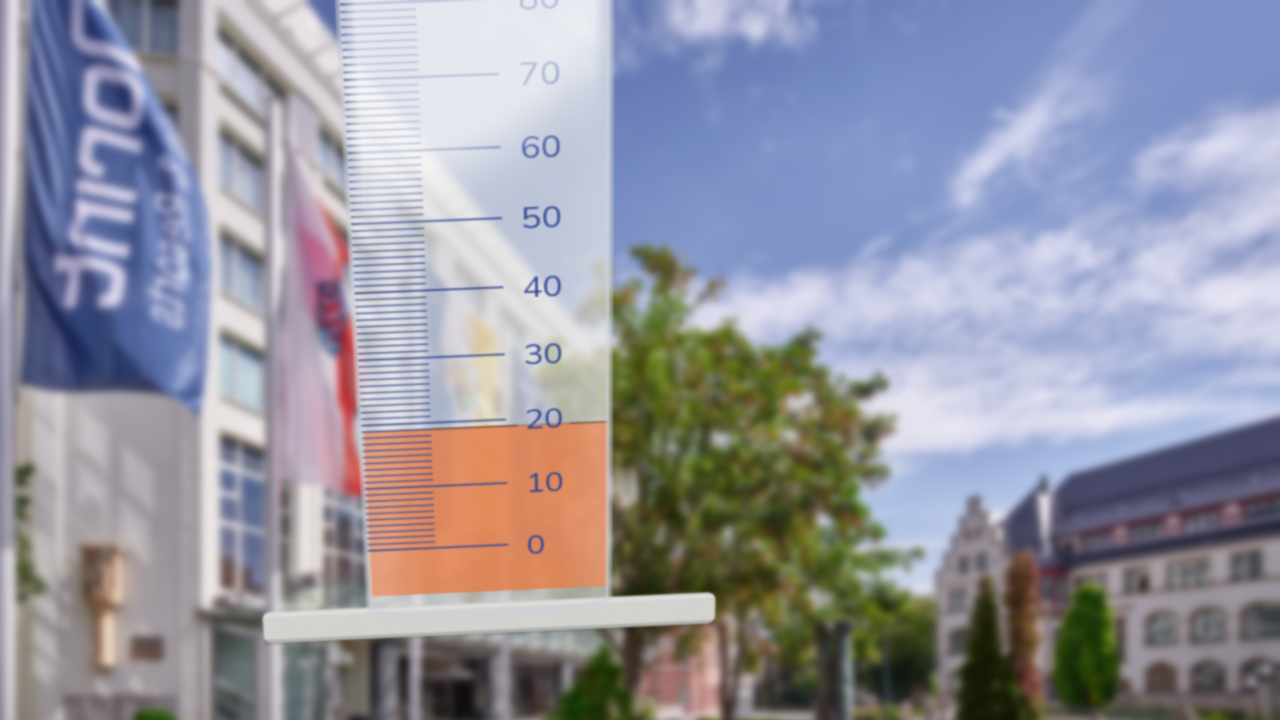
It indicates 19; mL
